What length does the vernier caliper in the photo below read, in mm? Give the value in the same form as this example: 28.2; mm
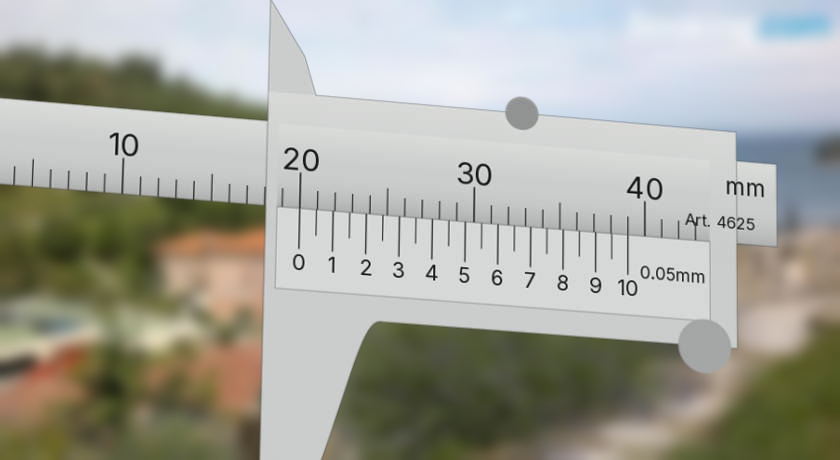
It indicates 20.0; mm
